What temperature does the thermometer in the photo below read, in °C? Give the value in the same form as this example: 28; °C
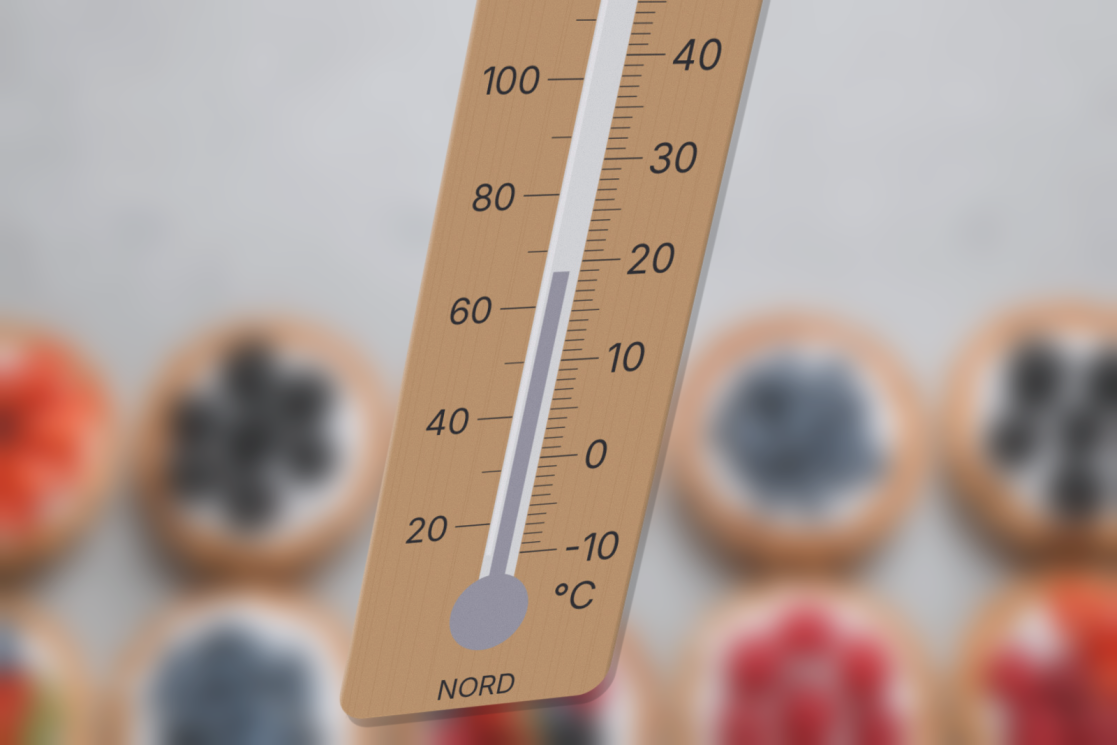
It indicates 19; °C
